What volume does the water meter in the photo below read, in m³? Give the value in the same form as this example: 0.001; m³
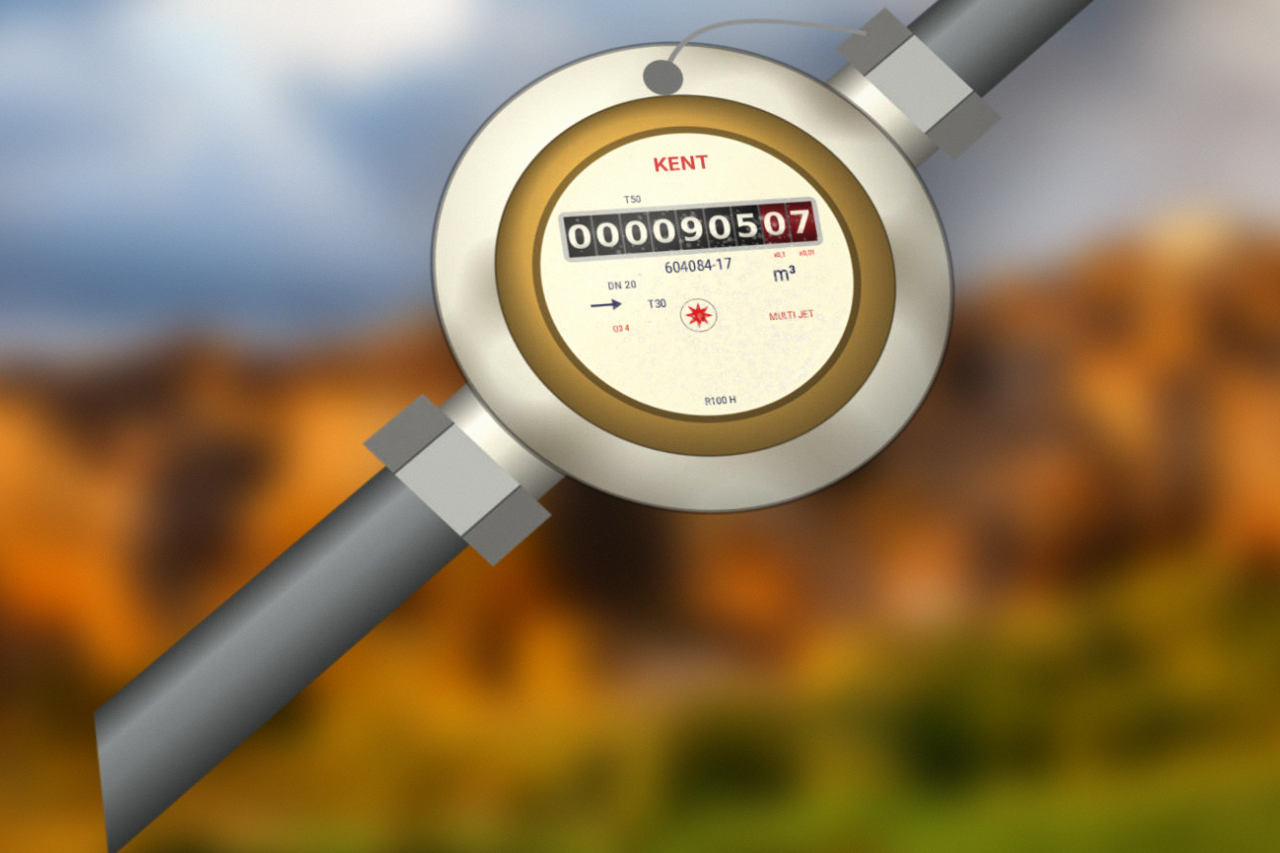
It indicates 905.07; m³
